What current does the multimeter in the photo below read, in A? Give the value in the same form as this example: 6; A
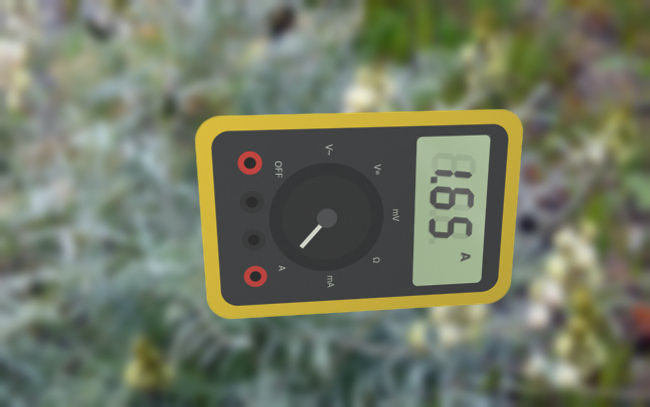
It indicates 1.65; A
